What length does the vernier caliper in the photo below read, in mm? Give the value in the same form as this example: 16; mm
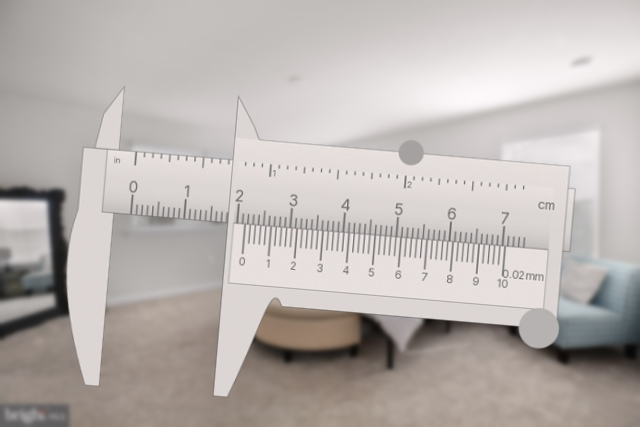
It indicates 21.5; mm
